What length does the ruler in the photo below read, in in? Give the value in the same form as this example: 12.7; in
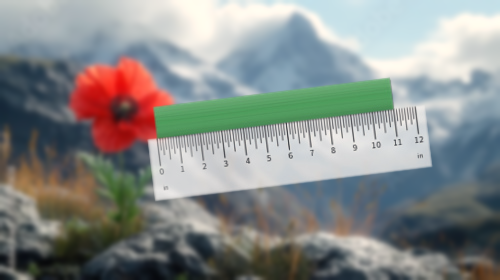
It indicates 11; in
